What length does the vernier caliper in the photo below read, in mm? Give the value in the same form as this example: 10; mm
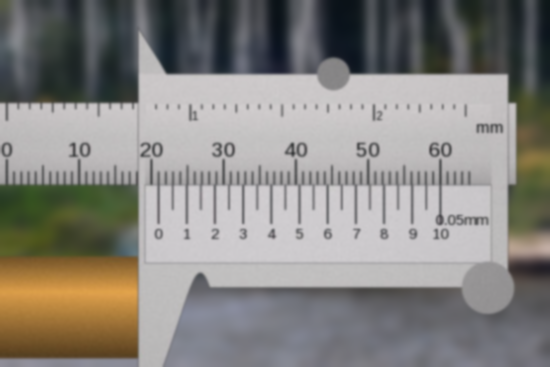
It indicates 21.0; mm
